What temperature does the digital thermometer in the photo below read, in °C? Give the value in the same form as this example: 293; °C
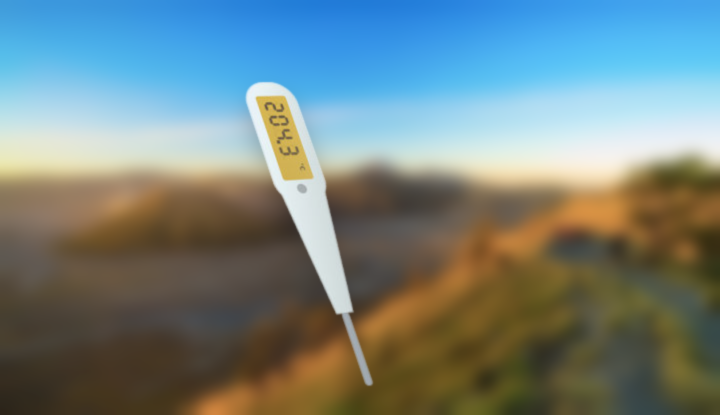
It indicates 204.3; °C
